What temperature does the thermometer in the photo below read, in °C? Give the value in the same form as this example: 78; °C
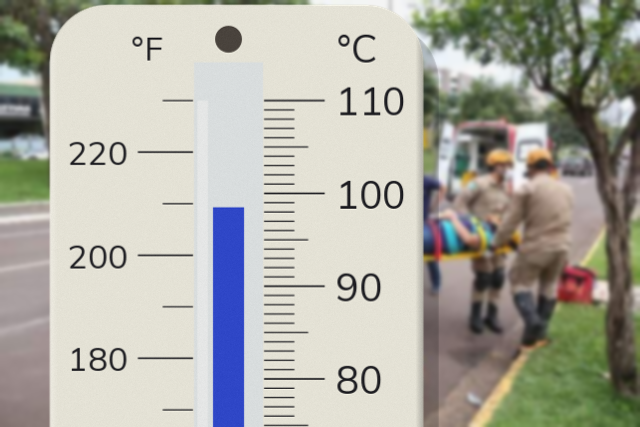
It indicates 98.5; °C
